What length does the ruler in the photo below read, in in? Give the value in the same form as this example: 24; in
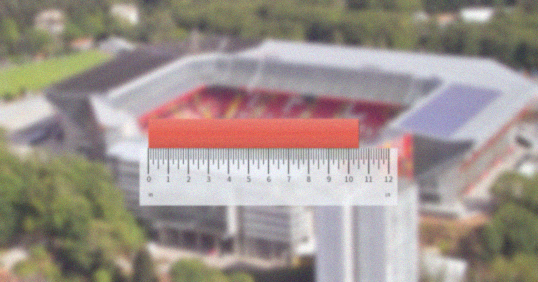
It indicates 10.5; in
